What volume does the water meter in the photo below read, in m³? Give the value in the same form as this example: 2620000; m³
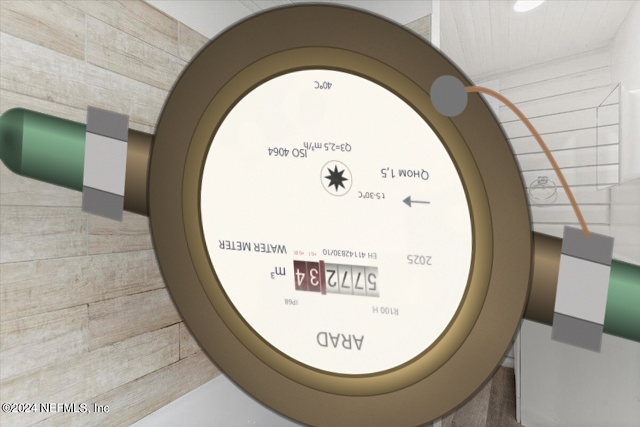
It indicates 5772.34; m³
